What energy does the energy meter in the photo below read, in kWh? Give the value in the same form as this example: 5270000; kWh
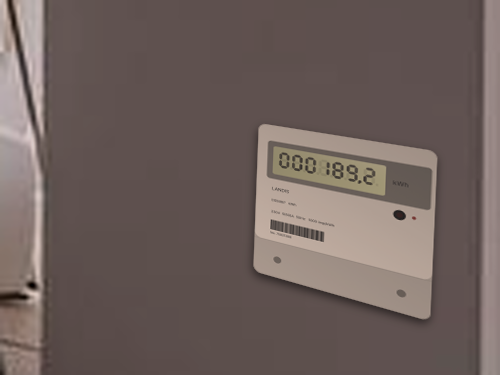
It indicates 189.2; kWh
